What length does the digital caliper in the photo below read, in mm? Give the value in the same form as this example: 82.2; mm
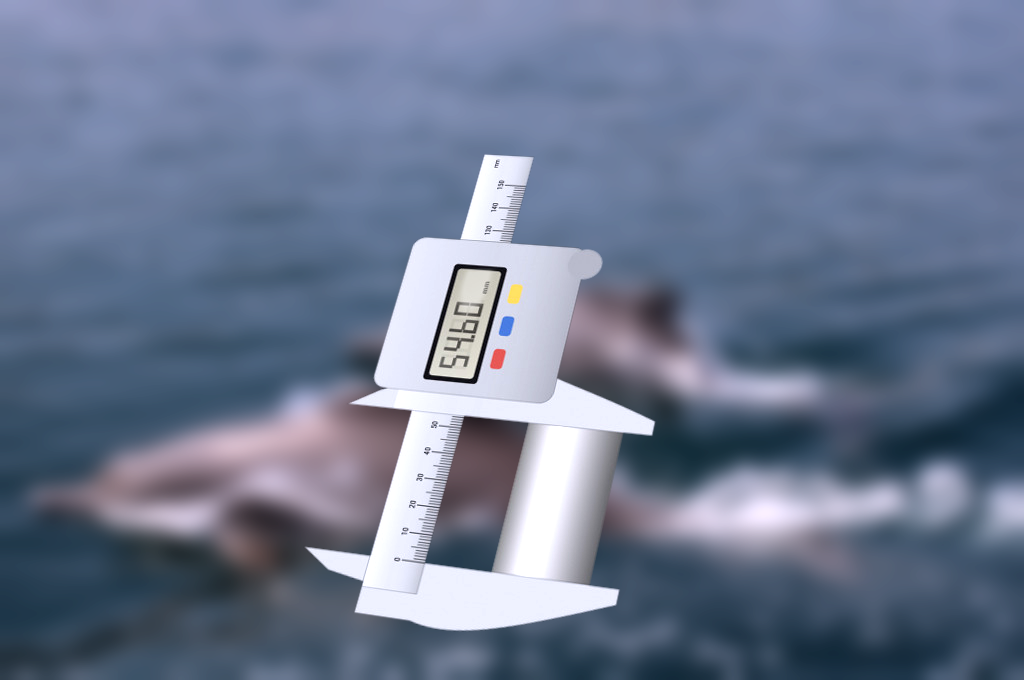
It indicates 54.60; mm
